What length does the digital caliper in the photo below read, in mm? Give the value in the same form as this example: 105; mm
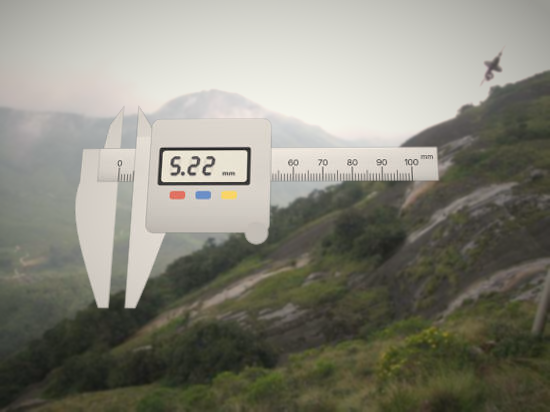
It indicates 5.22; mm
